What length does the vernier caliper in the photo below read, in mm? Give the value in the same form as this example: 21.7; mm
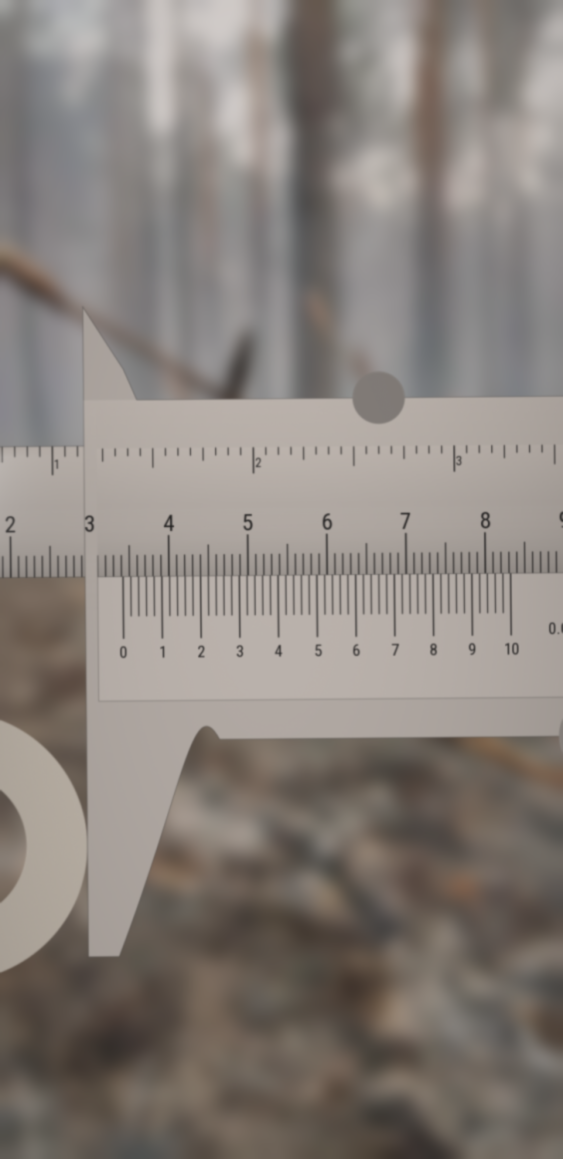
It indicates 34.2; mm
